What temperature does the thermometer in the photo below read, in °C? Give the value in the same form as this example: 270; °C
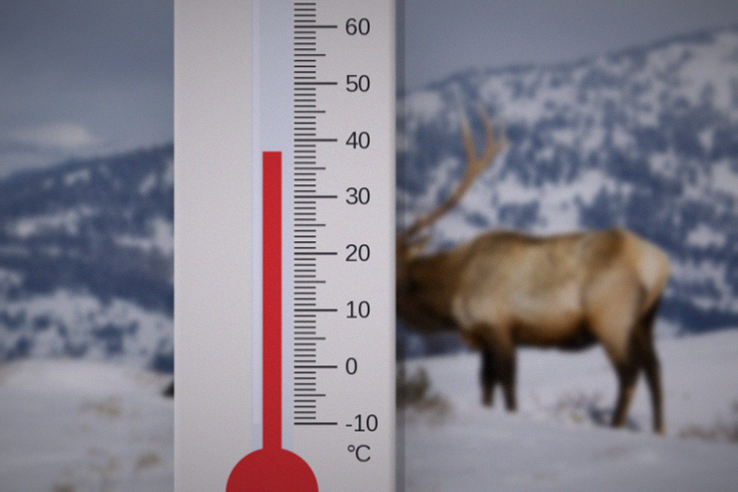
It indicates 38; °C
